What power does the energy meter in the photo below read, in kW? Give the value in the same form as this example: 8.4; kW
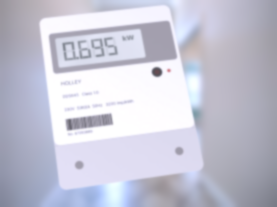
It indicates 0.695; kW
